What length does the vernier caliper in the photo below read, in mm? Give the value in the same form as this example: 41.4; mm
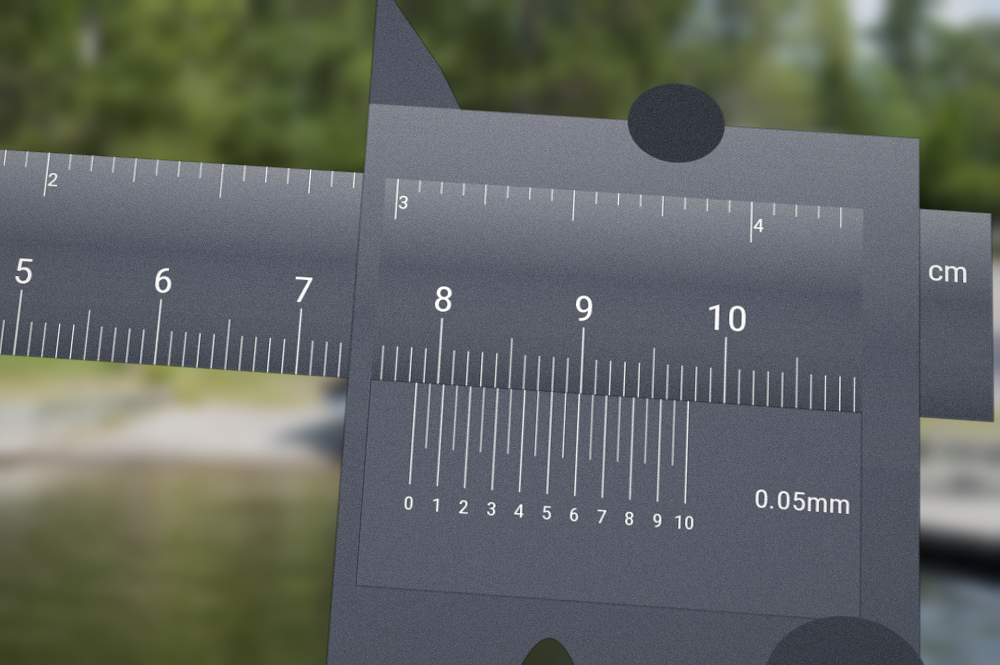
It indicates 78.5; mm
